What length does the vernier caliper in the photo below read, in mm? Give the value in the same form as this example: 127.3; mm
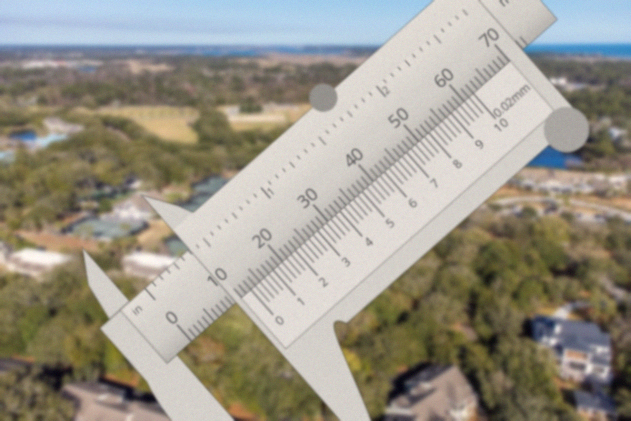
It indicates 13.0; mm
